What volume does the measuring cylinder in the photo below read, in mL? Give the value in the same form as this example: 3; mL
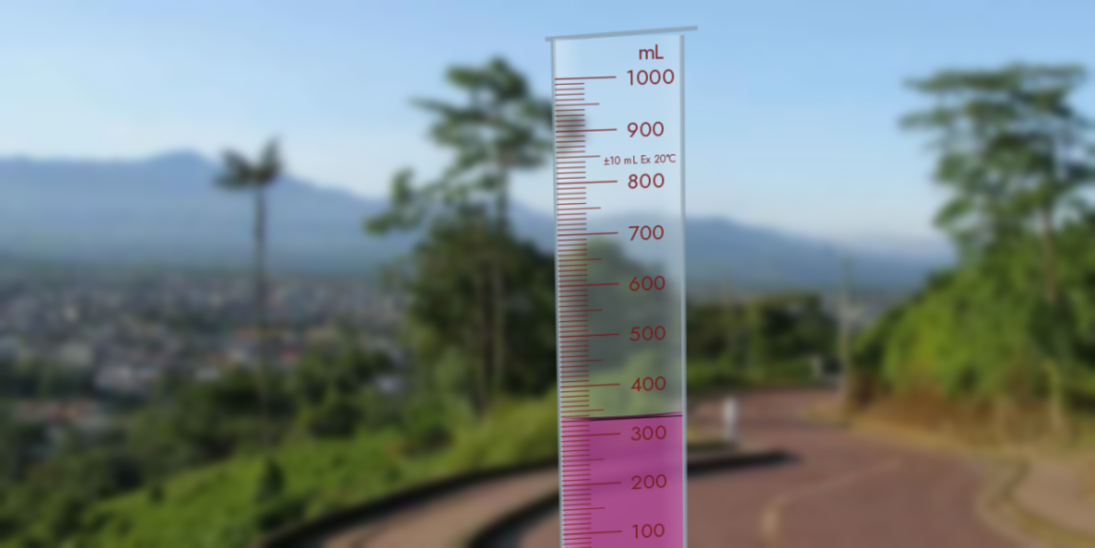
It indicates 330; mL
